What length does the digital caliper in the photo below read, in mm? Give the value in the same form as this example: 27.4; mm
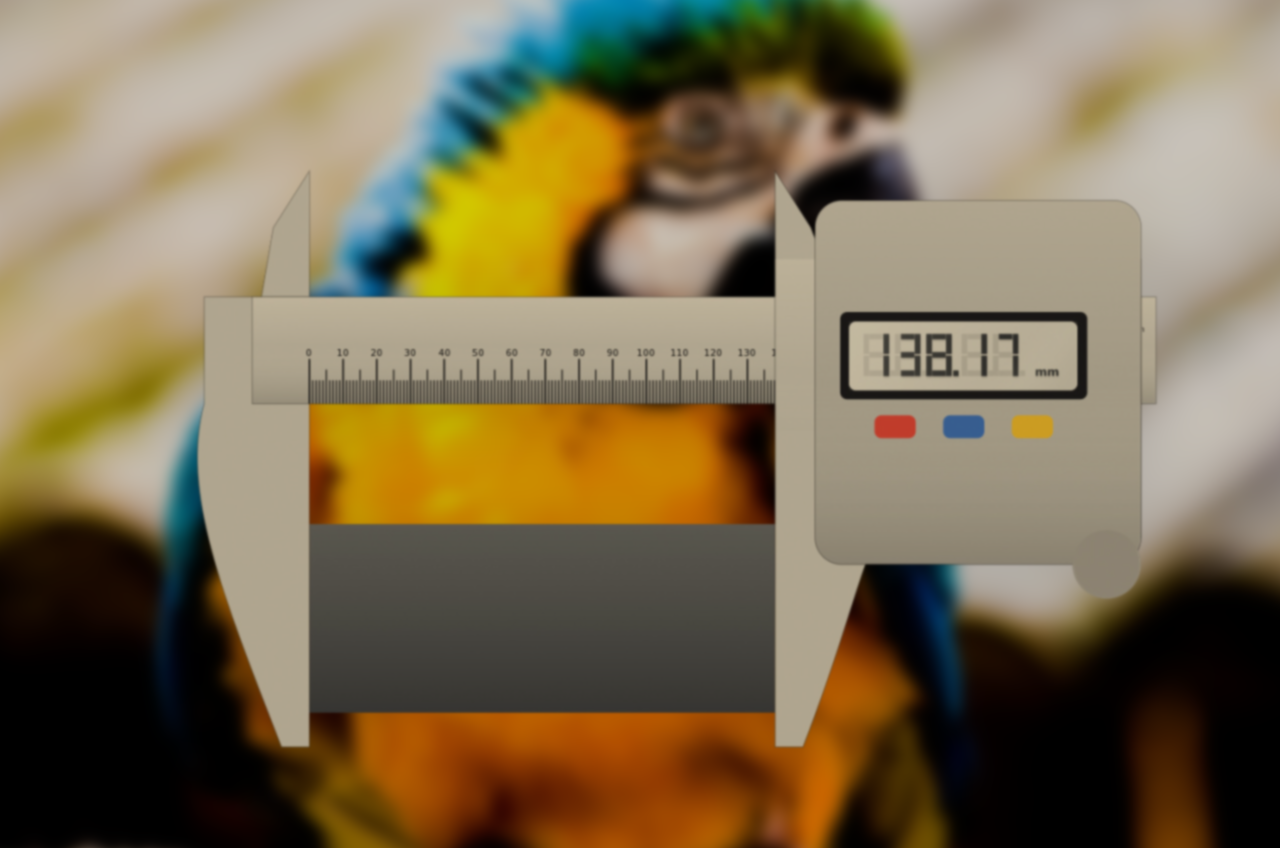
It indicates 138.17; mm
